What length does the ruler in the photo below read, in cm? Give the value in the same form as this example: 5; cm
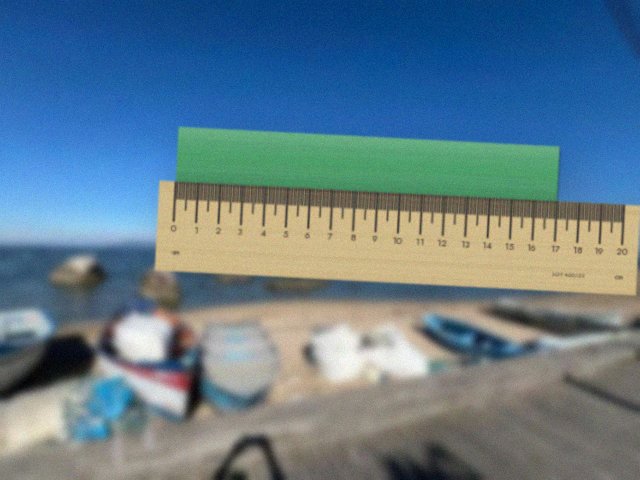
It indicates 17; cm
